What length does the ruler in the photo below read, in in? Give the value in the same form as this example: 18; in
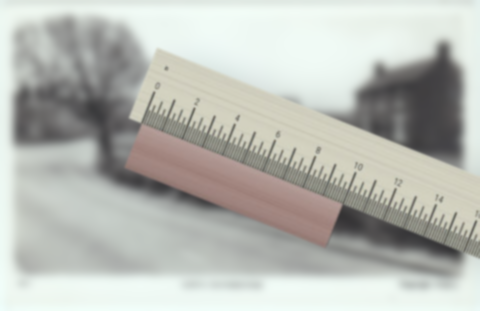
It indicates 10; in
